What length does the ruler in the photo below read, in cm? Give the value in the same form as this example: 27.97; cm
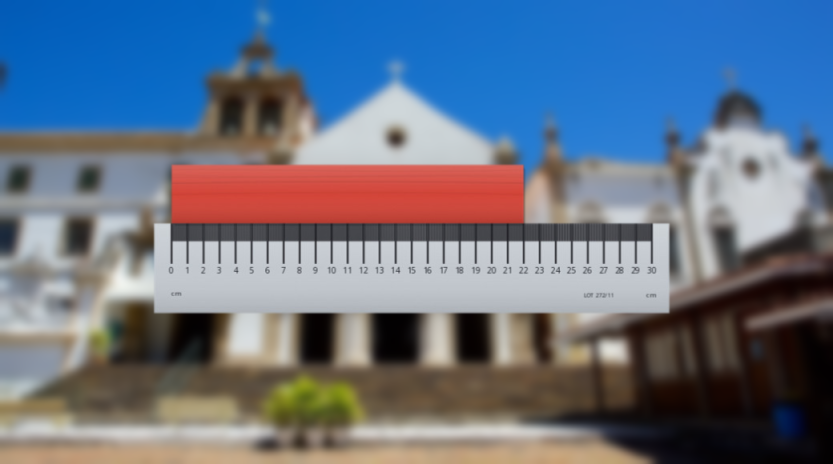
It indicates 22; cm
